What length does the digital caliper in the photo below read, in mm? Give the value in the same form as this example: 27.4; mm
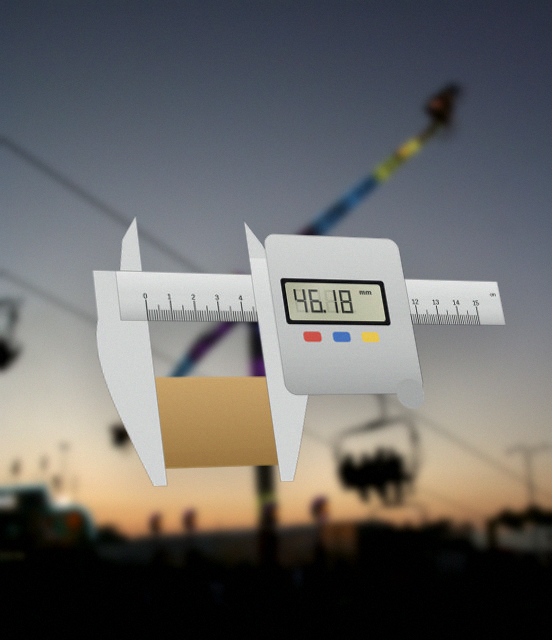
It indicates 46.18; mm
